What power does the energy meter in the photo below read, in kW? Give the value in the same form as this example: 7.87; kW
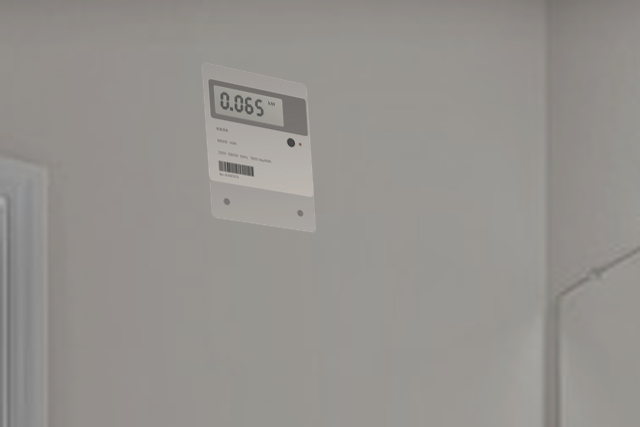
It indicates 0.065; kW
